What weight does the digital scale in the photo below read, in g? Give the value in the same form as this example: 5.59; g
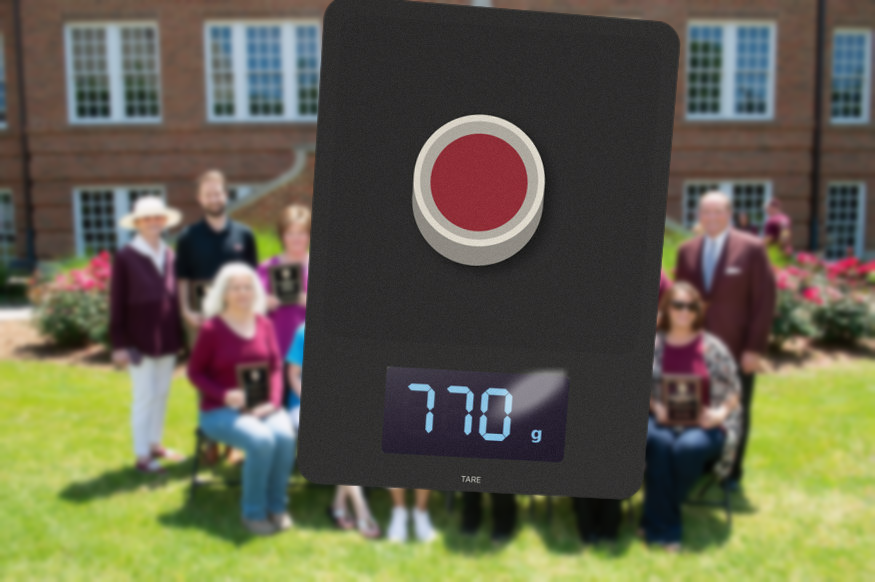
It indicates 770; g
